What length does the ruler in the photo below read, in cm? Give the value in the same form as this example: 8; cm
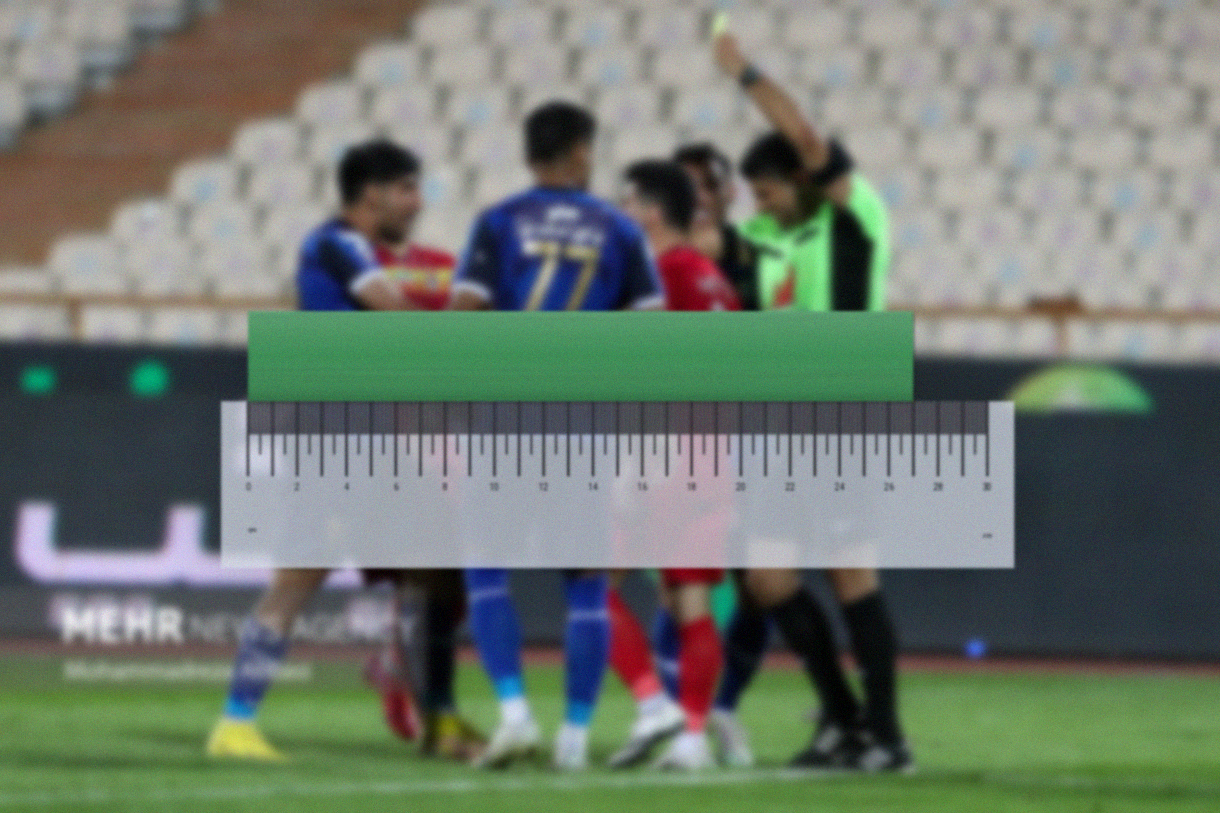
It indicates 27; cm
